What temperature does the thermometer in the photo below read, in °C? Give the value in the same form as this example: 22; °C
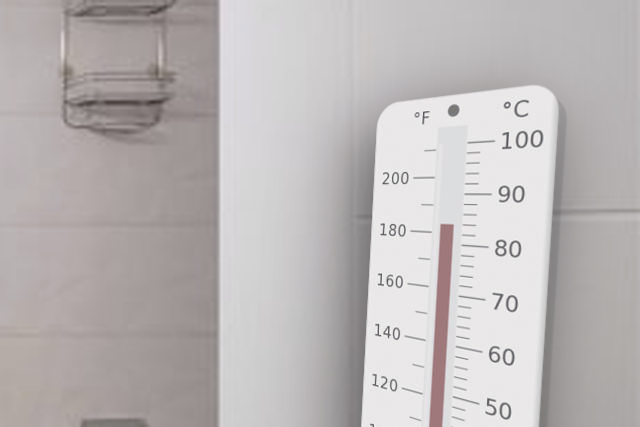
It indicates 84; °C
